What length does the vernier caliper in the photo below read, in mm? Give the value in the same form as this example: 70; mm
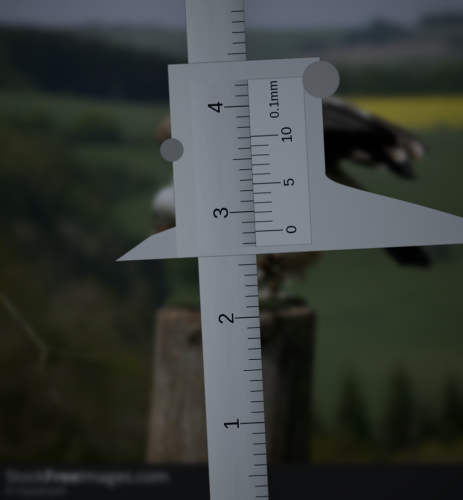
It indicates 28.1; mm
